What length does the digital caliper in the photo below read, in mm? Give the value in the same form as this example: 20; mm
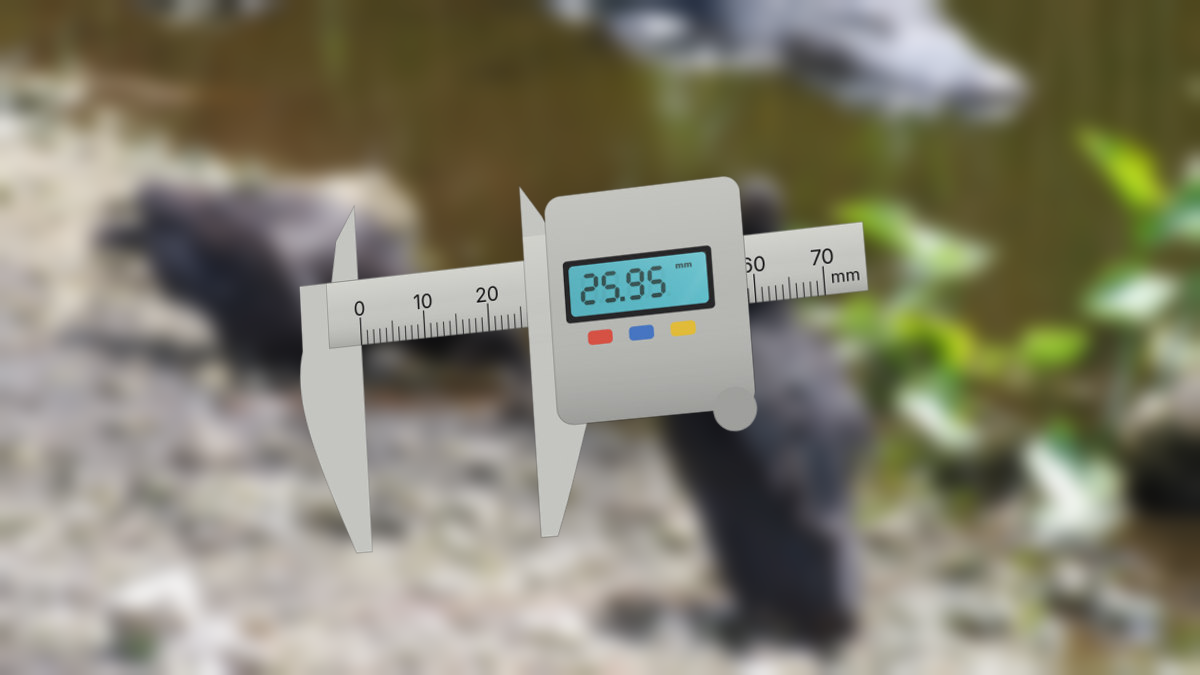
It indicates 25.95; mm
